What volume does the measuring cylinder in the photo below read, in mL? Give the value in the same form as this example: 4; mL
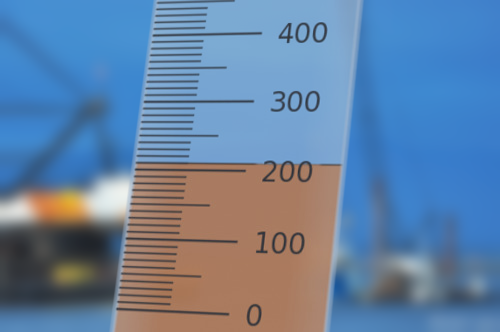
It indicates 210; mL
